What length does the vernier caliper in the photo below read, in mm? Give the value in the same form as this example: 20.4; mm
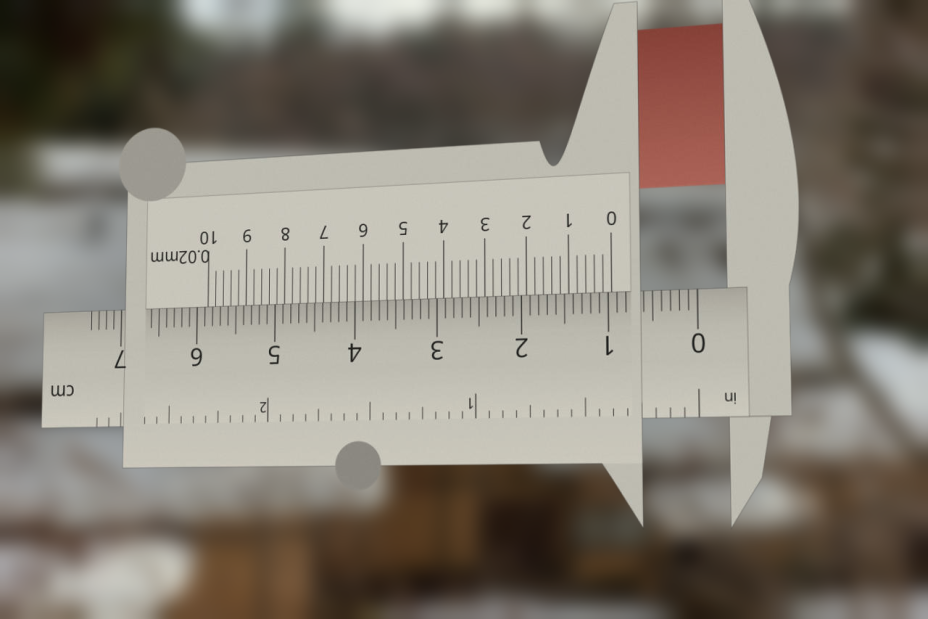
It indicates 9.6; mm
